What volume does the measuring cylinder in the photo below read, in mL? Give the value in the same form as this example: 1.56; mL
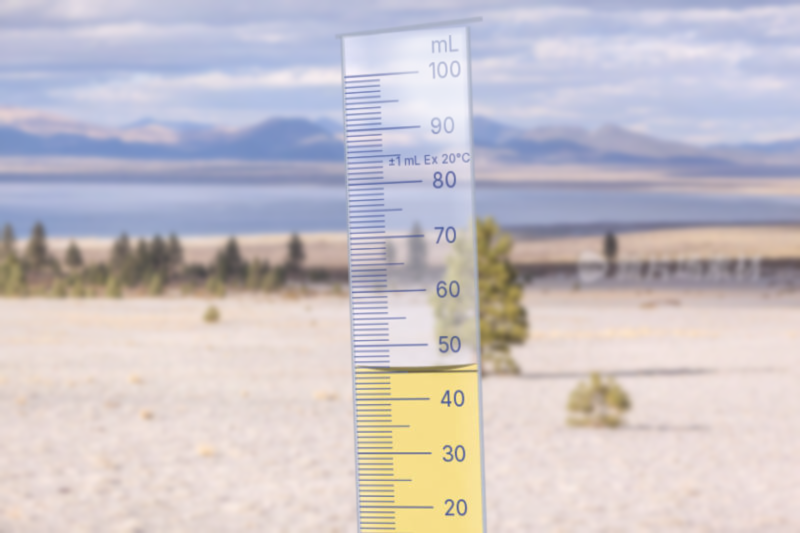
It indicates 45; mL
